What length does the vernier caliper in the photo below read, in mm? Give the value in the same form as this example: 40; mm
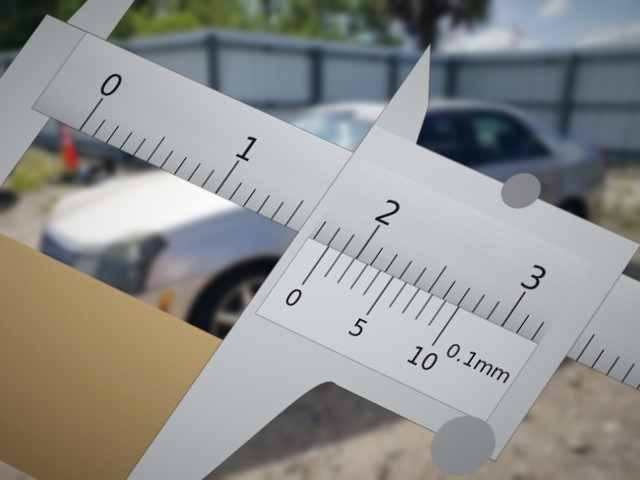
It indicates 18.1; mm
